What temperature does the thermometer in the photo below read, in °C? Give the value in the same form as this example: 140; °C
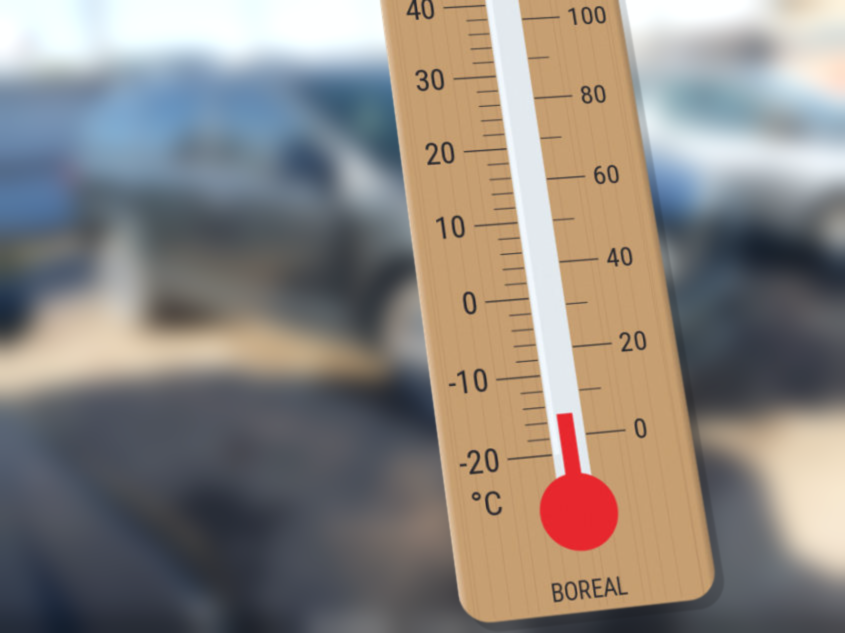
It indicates -15; °C
